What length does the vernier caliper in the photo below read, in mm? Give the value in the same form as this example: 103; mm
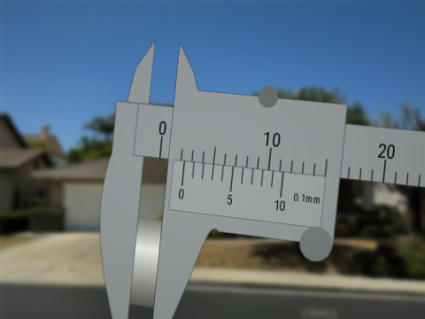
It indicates 2.3; mm
